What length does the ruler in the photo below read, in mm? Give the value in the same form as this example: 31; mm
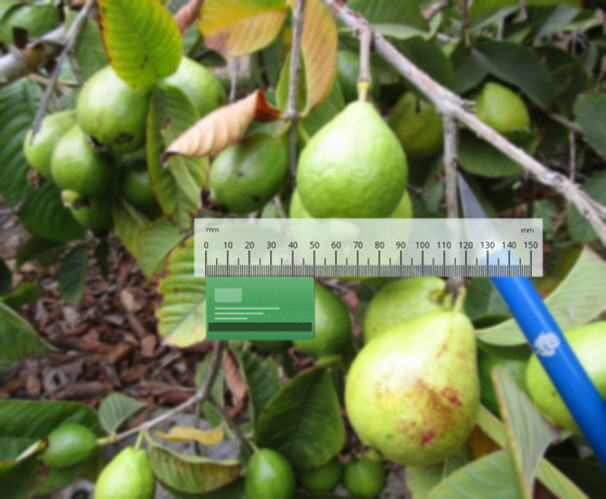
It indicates 50; mm
